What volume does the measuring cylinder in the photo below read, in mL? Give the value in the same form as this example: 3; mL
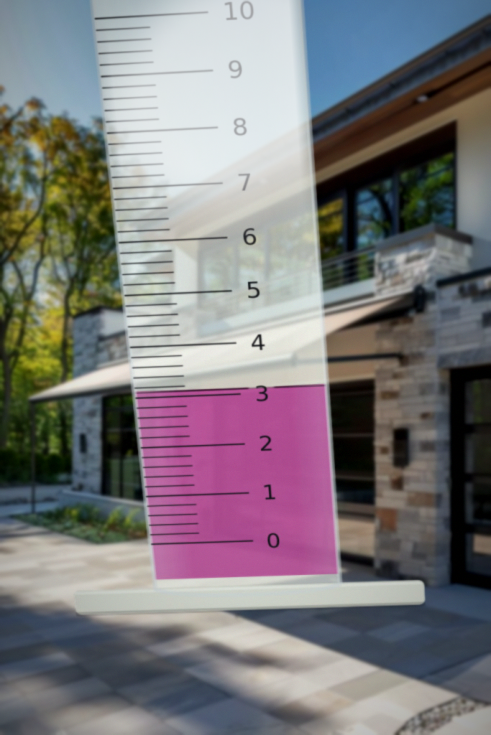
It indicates 3.1; mL
